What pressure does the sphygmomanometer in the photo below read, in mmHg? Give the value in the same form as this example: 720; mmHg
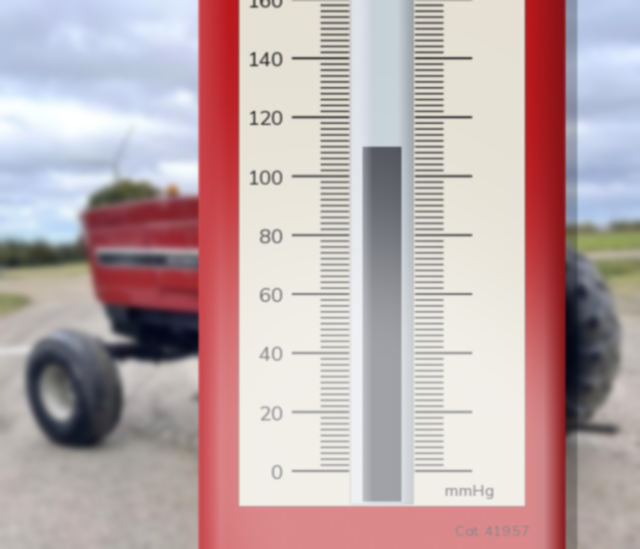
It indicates 110; mmHg
